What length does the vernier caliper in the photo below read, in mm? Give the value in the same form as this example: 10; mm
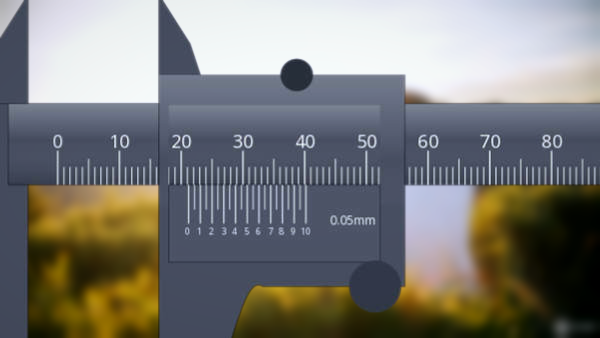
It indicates 21.2; mm
